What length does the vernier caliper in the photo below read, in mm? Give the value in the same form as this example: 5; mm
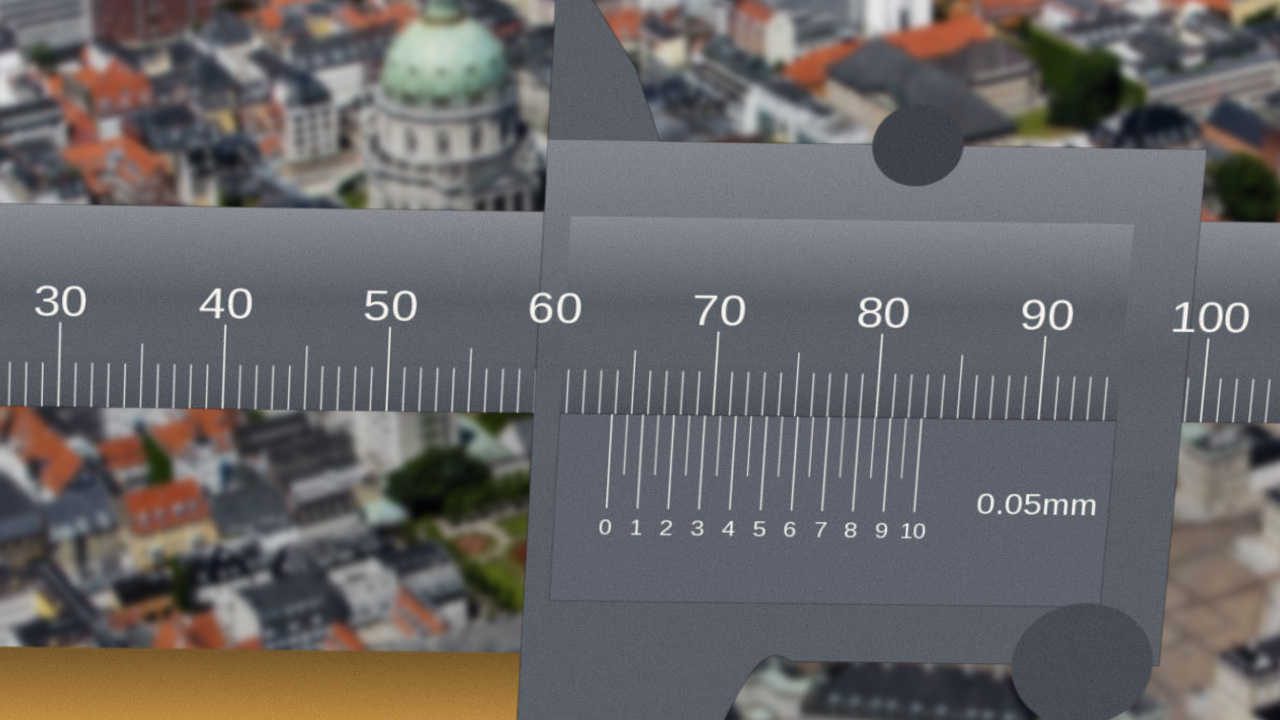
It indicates 63.8; mm
